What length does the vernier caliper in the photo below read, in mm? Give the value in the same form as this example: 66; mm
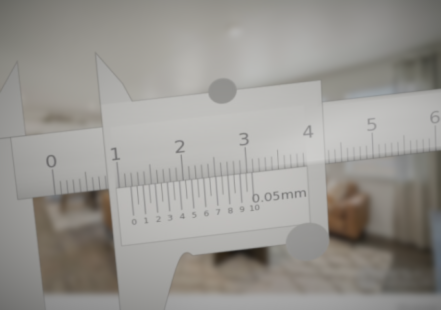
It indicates 11.8; mm
